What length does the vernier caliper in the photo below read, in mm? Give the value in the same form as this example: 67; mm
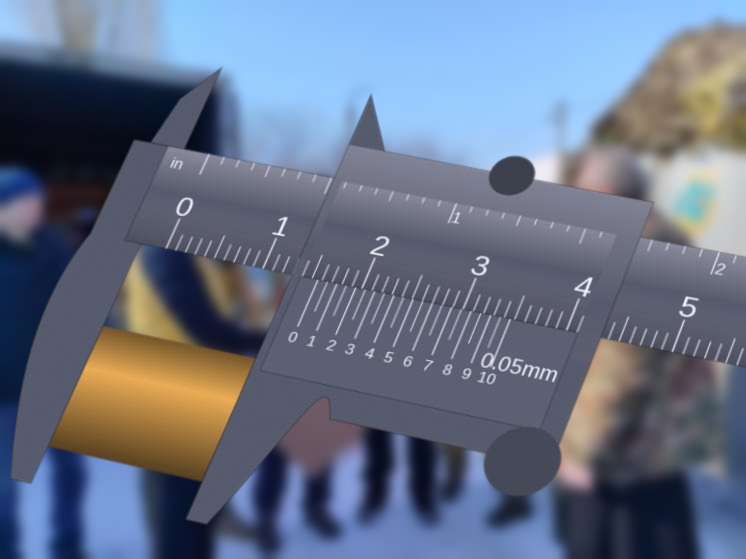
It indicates 15.6; mm
